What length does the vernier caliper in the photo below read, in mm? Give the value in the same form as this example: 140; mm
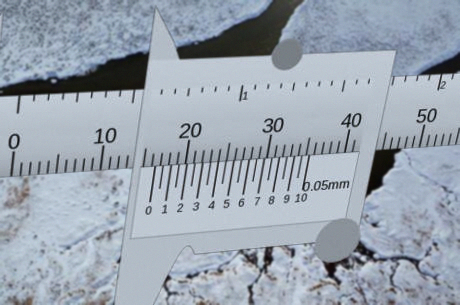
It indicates 16.4; mm
